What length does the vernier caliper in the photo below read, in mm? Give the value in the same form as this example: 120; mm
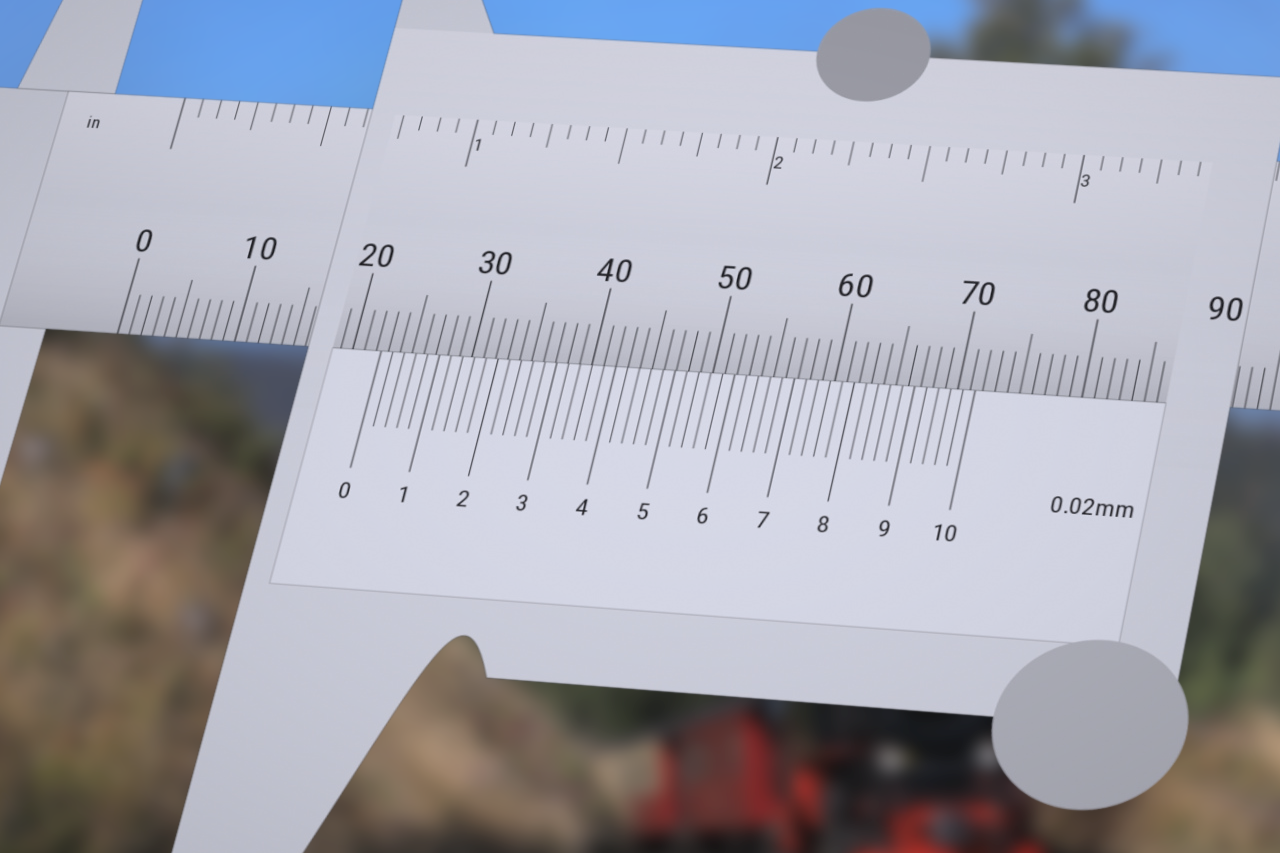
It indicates 22.4; mm
